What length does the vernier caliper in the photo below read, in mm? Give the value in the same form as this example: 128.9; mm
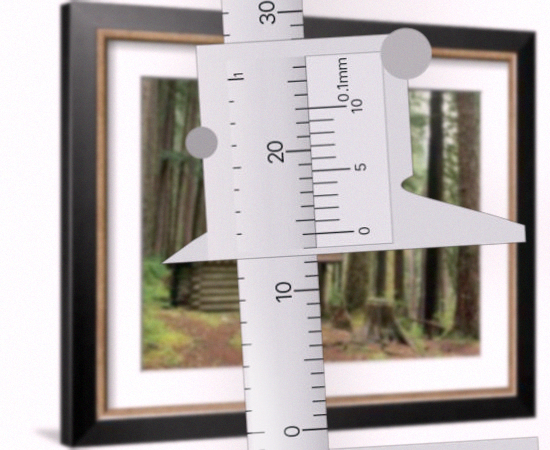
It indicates 14.0; mm
